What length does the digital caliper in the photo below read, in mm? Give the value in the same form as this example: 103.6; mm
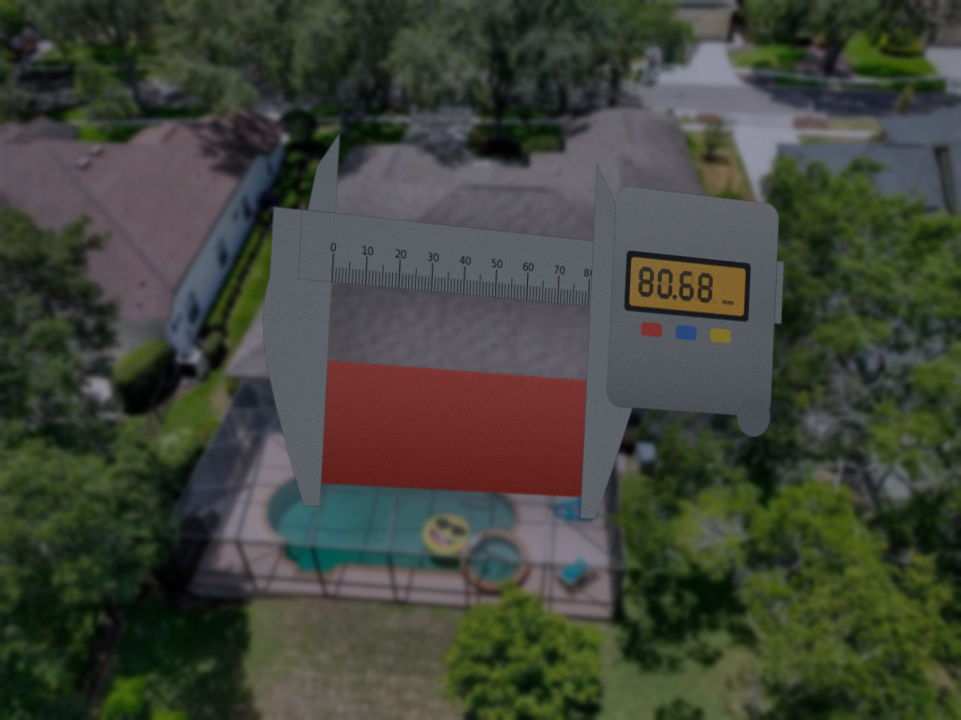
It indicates 80.68; mm
